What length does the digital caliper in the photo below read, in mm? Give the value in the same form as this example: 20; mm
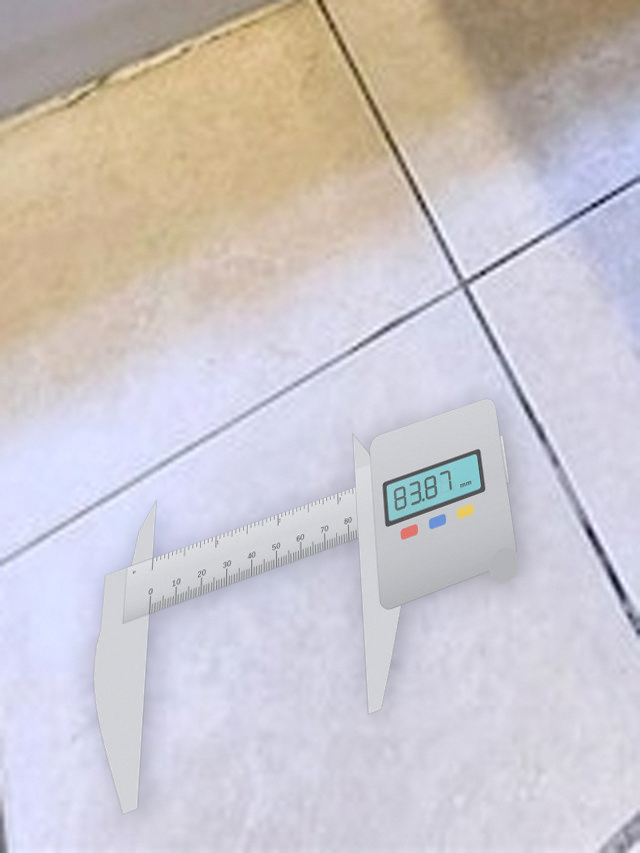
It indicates 83.87; mm
